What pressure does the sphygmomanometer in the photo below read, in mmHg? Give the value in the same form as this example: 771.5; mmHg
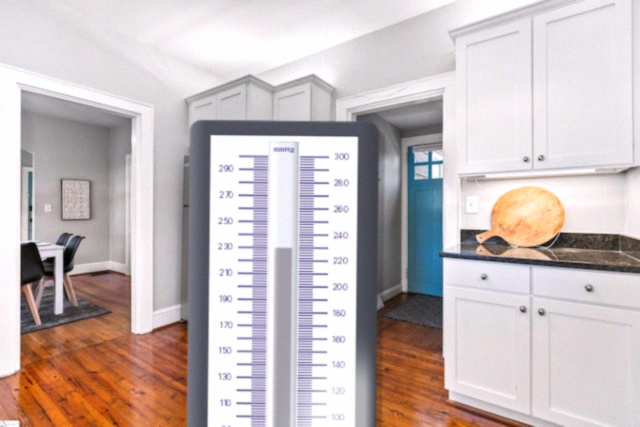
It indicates 230; mmHg
